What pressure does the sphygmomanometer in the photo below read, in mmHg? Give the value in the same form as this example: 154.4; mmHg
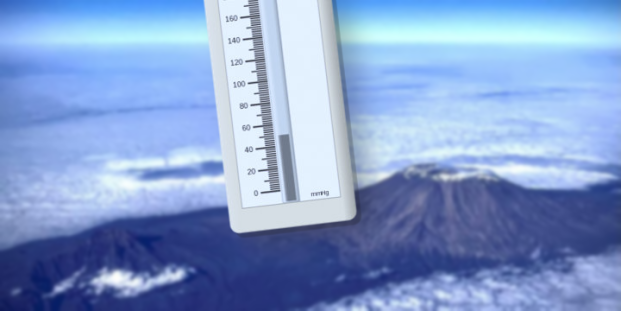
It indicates 50; mmHg
